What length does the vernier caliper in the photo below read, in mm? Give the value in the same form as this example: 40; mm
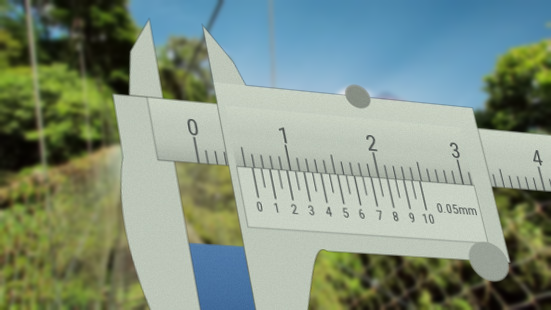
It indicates 5.8; mm
